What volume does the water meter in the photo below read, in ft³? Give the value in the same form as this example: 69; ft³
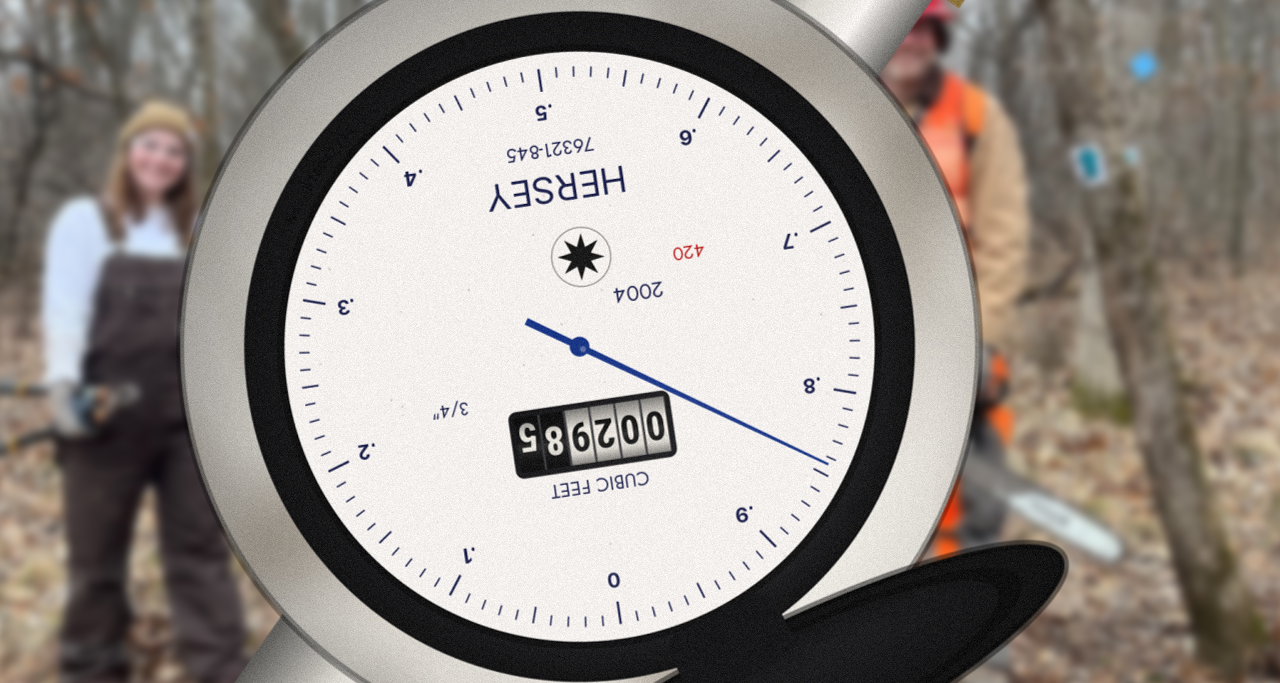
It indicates 2984.84; ft³
